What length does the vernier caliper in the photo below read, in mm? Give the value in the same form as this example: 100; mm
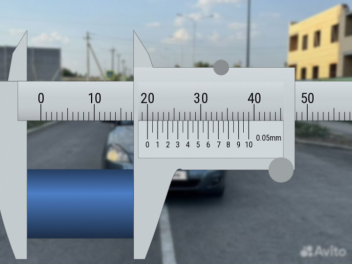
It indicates 20.0; mm
